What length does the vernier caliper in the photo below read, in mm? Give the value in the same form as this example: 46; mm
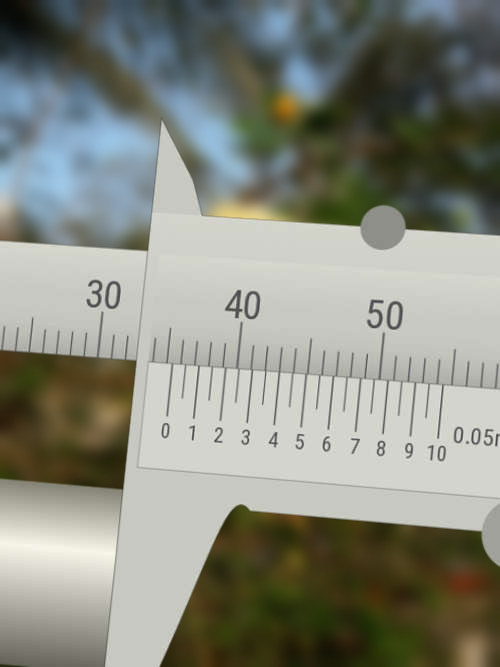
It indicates 35.4; mm
